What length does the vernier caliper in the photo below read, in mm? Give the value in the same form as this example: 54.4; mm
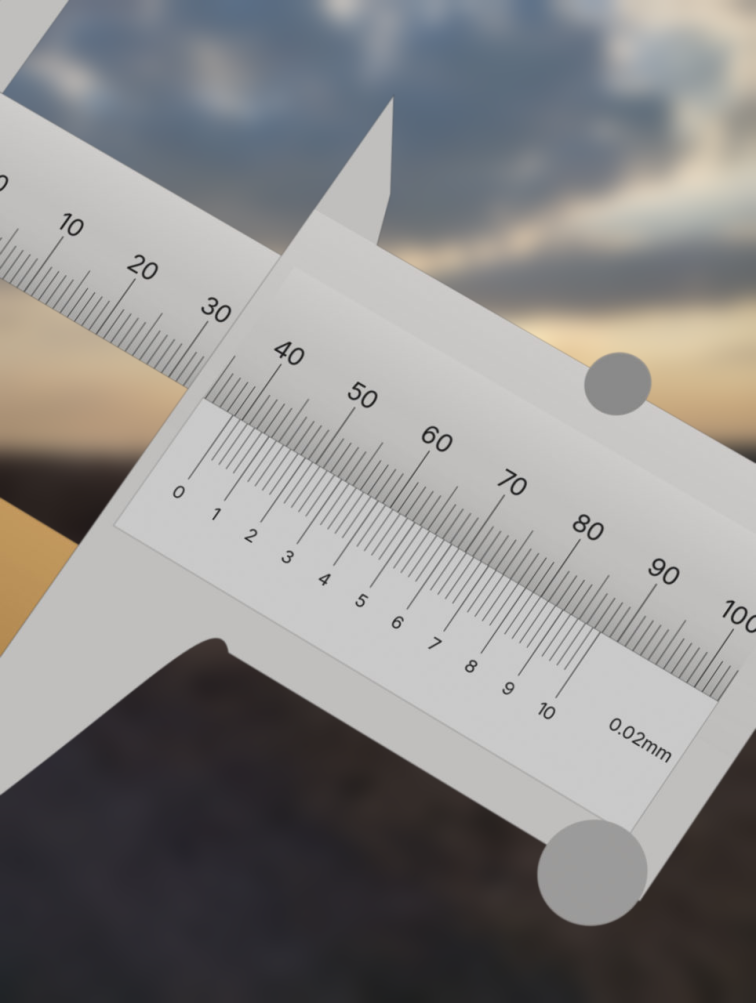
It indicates 38.8; mm
